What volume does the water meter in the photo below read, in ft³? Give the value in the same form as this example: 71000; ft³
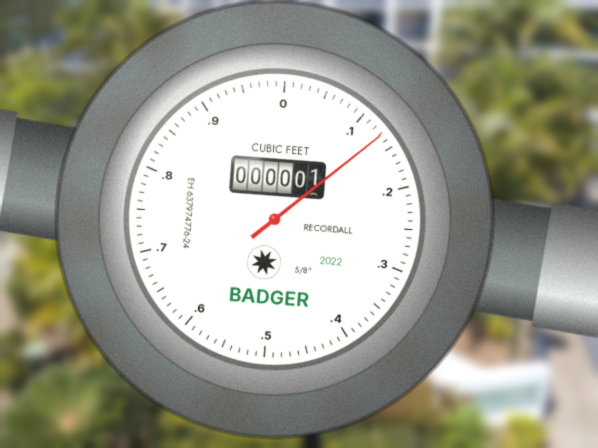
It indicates 1.13; ft³
